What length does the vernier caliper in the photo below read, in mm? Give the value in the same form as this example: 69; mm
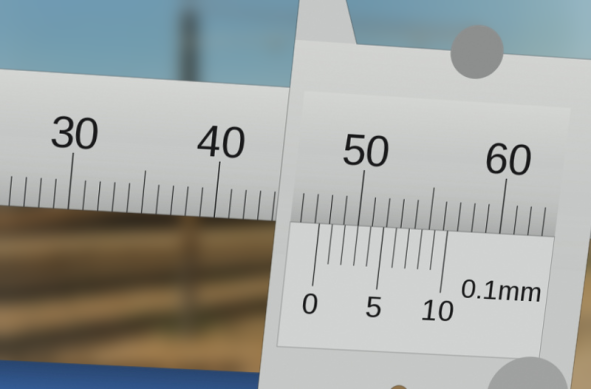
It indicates 47.3; mm
